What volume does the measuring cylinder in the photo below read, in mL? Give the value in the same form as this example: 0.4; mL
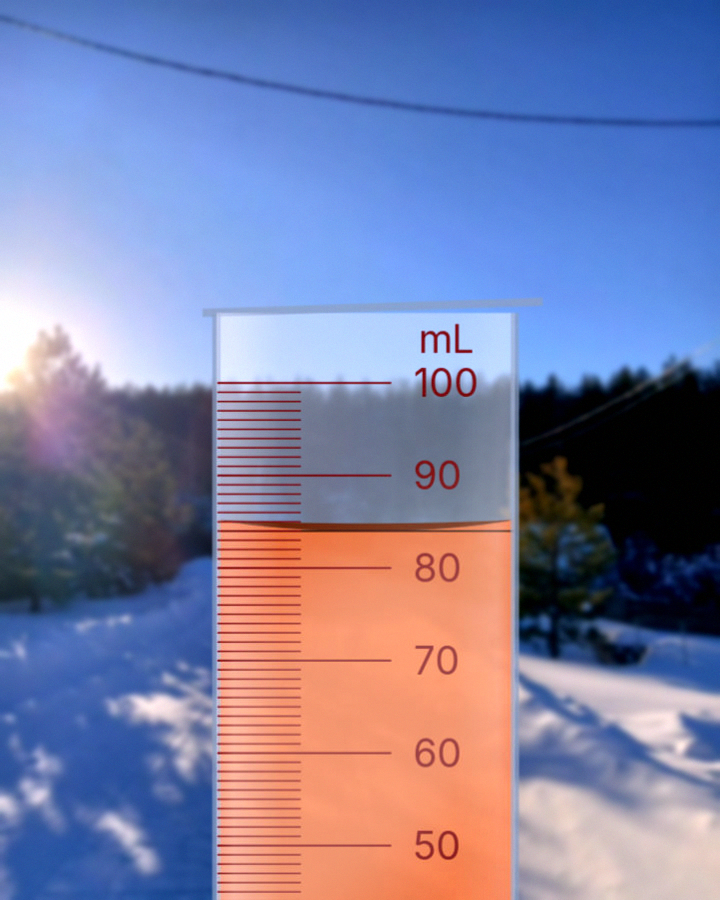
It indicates 84; mL
